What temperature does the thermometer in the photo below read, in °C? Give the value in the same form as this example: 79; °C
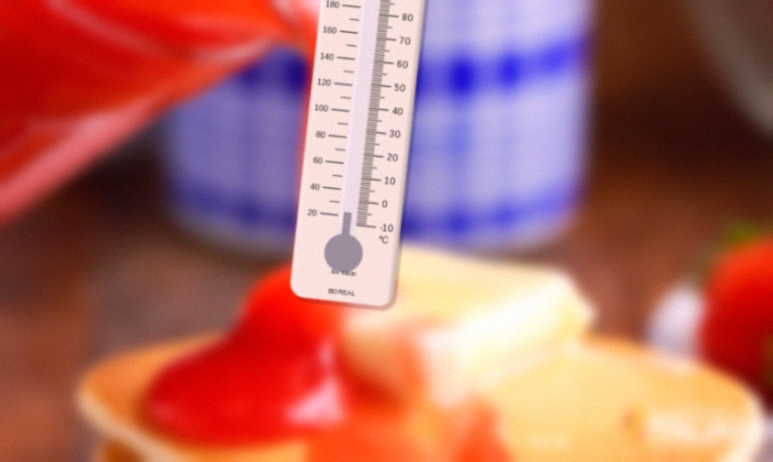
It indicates -5; °C
